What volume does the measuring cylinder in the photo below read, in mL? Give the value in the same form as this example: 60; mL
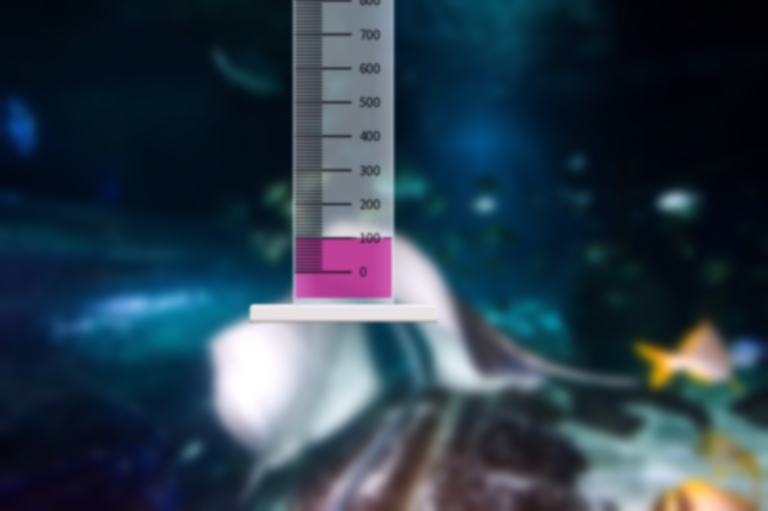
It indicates 100; mL
